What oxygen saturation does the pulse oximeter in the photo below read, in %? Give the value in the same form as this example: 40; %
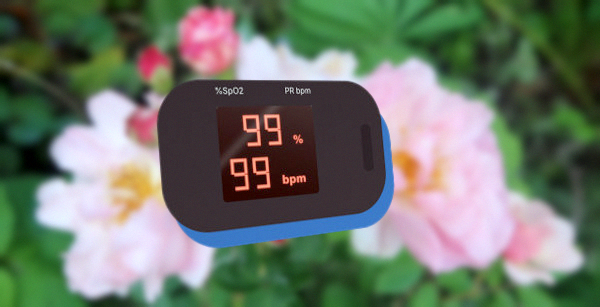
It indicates 99; %
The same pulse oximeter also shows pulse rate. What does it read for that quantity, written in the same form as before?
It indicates 99; bpm
